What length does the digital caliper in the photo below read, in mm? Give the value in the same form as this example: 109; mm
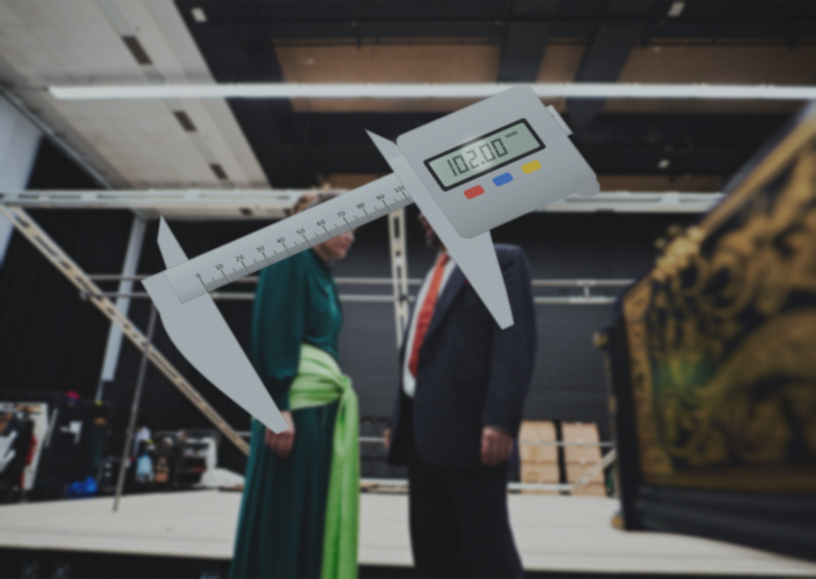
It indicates 102.00; mm
